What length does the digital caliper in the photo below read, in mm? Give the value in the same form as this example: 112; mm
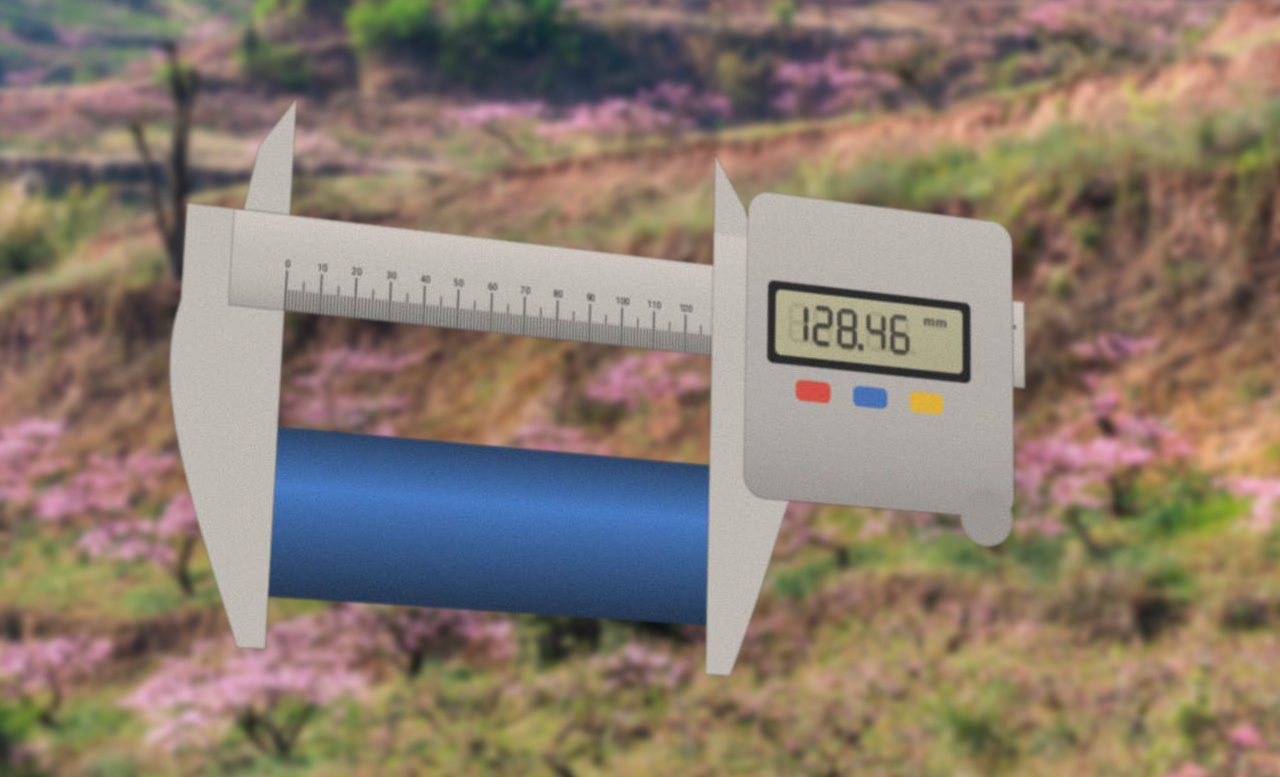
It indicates 128.46; mm
